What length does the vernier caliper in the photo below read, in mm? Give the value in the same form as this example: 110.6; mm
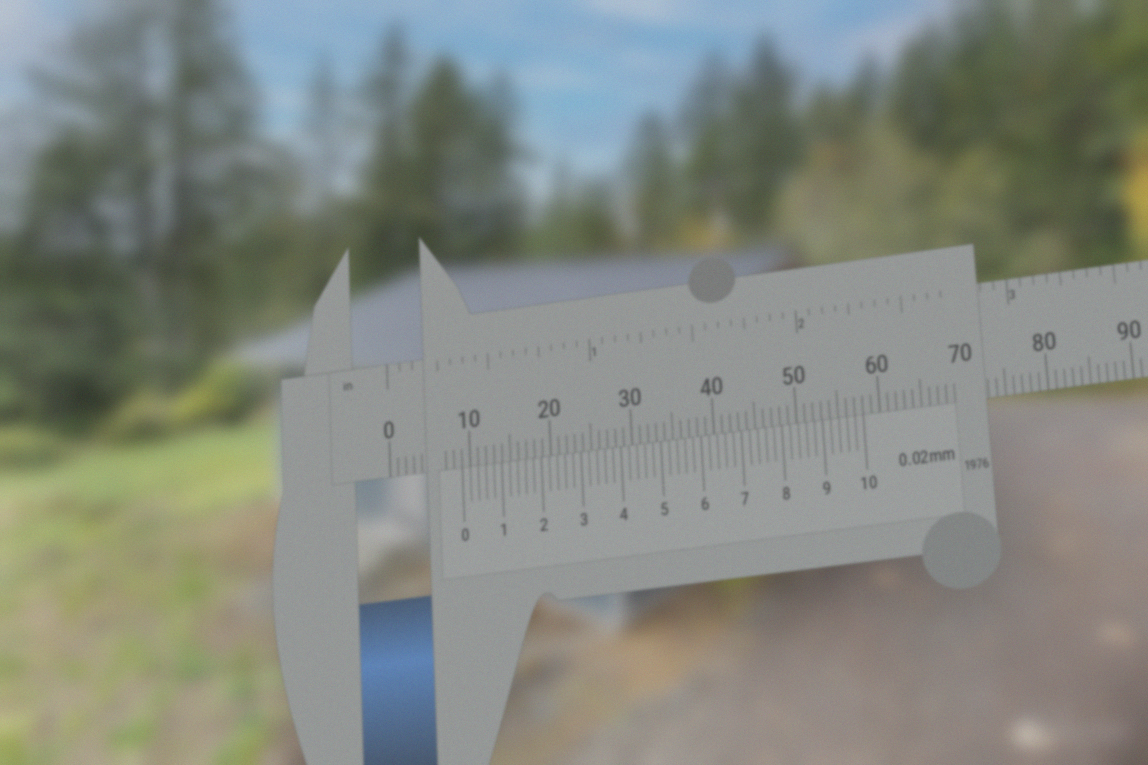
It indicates 9.0; mm
